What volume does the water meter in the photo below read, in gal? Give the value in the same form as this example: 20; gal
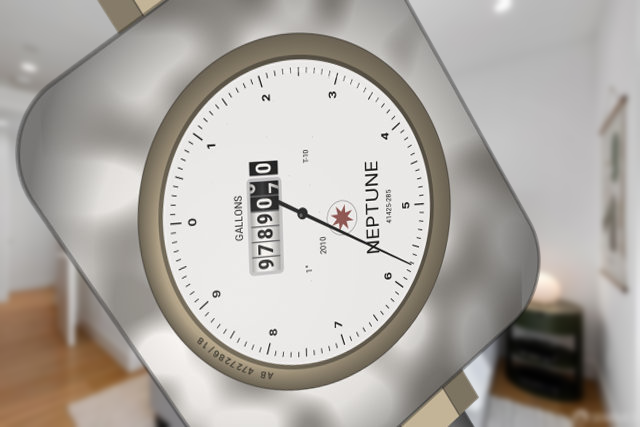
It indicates 9789065.7; gal
